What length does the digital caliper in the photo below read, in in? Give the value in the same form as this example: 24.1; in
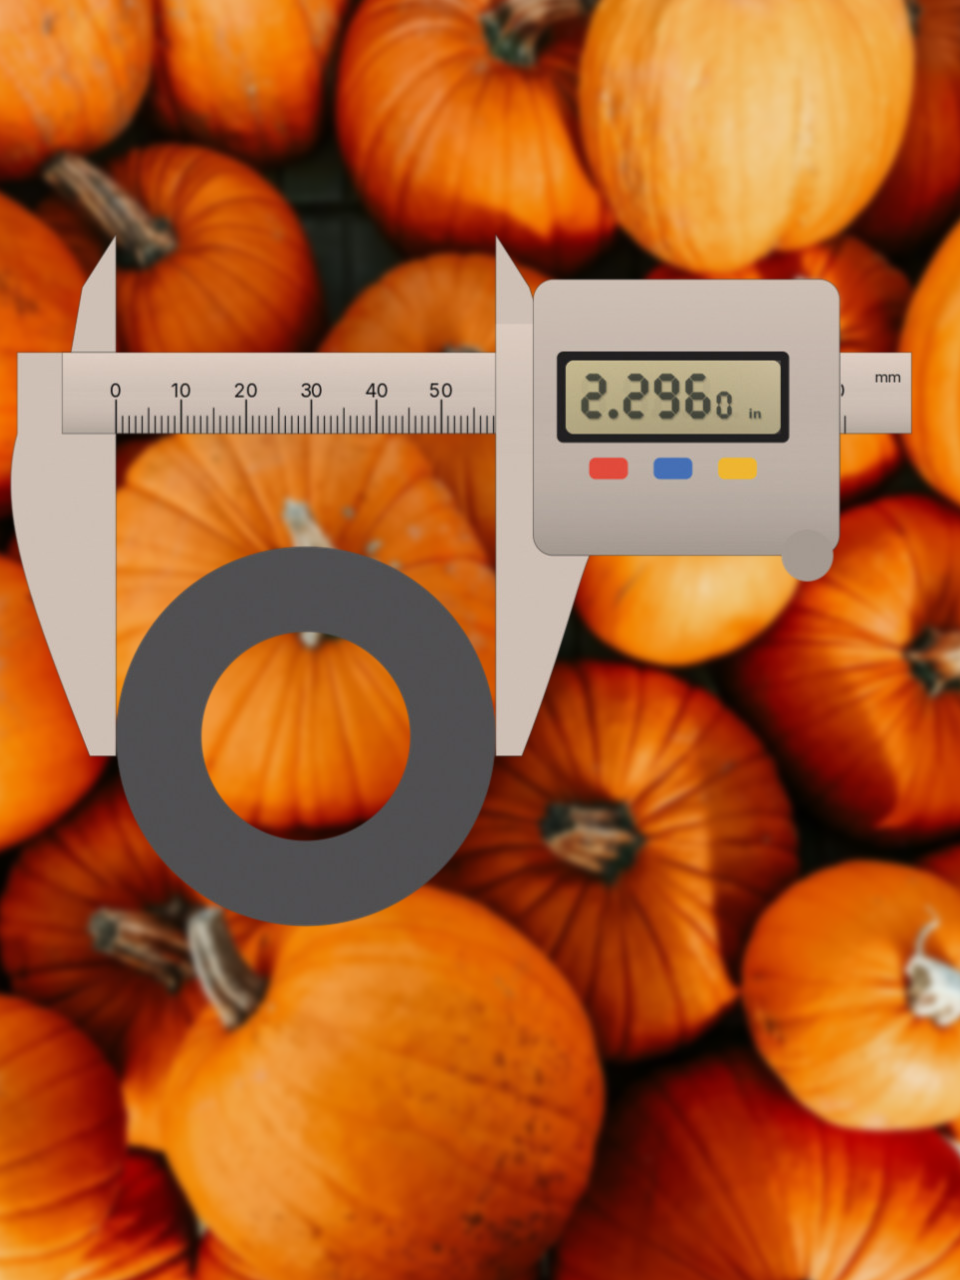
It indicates 2.2960; in
